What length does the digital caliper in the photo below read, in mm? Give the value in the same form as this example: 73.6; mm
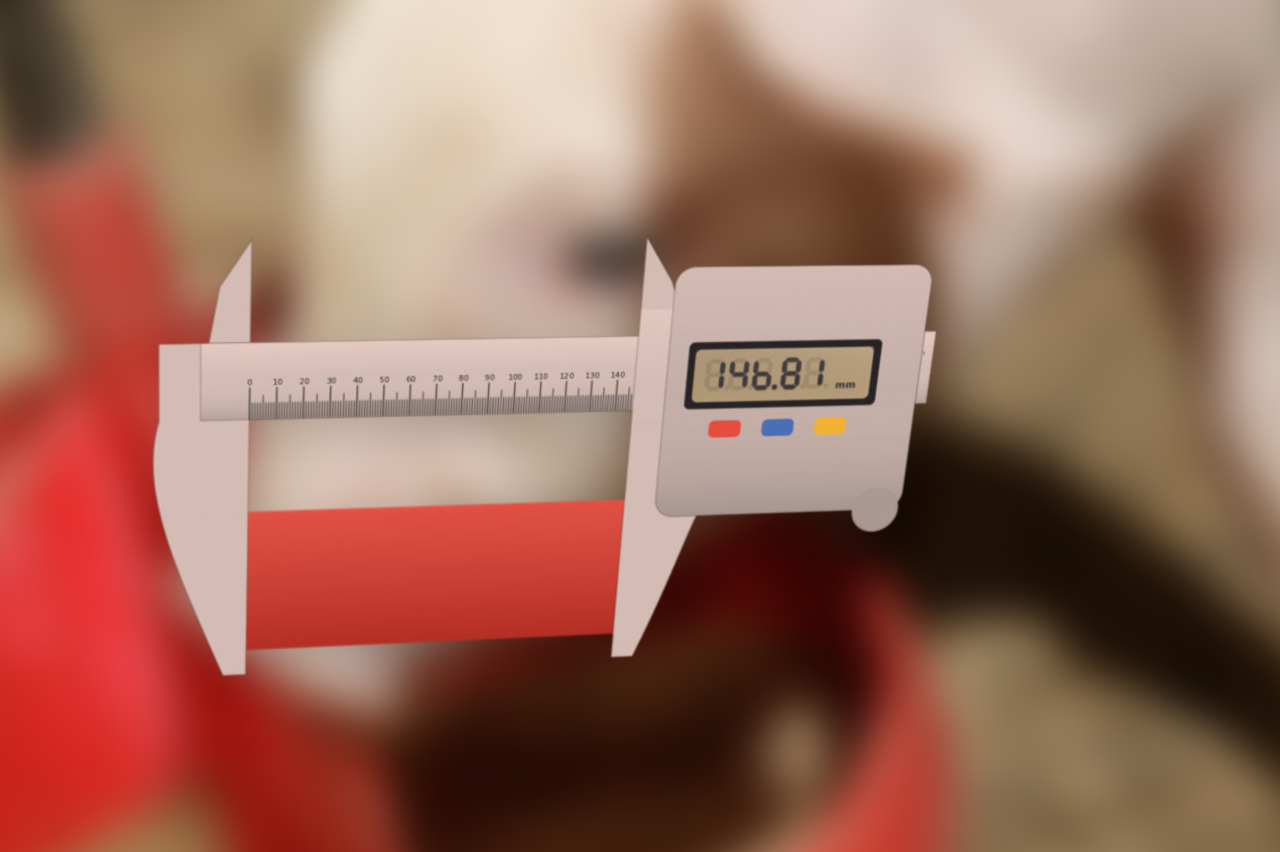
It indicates 146.81; mm
